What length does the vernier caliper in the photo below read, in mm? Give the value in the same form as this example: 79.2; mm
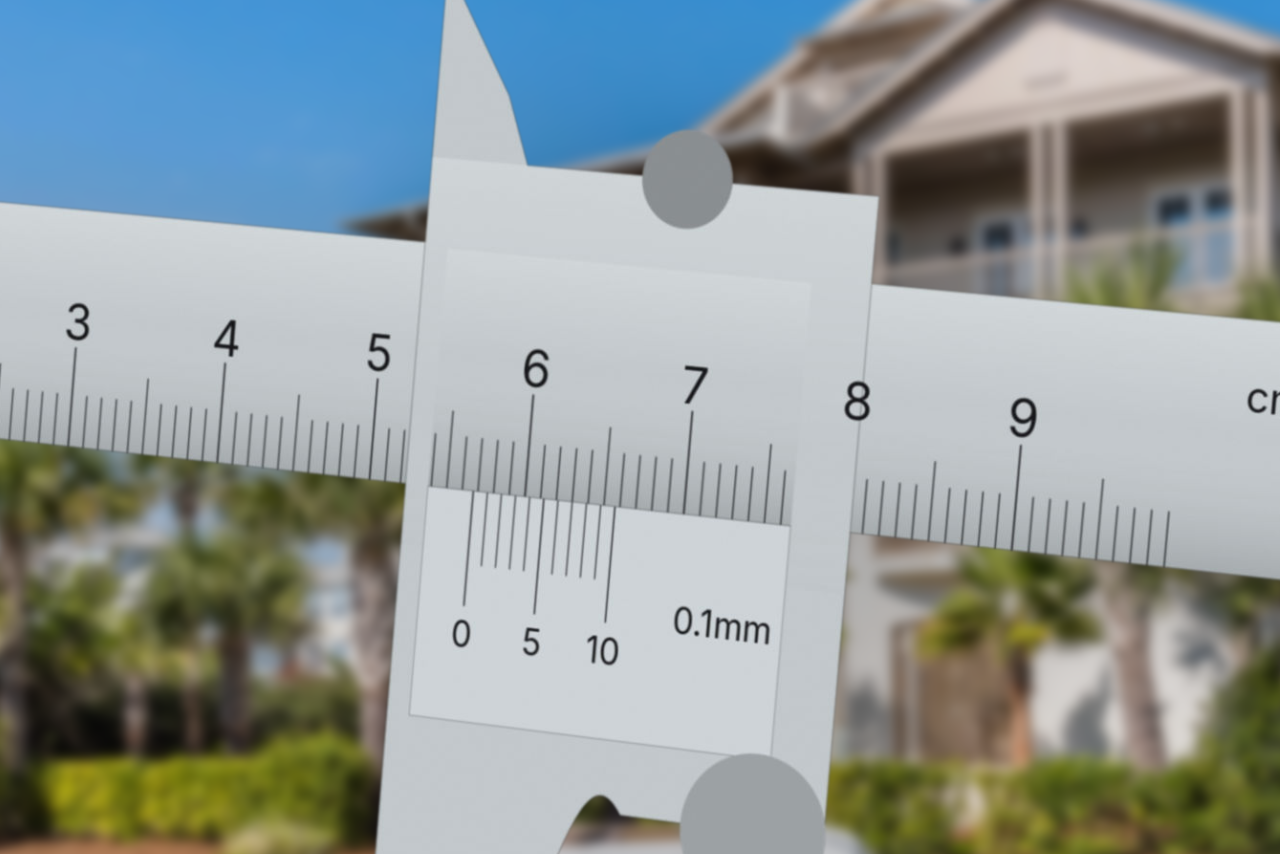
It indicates 56.7; mm
